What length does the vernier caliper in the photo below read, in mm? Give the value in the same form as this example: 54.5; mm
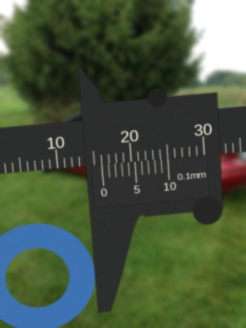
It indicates 16.0; mm
